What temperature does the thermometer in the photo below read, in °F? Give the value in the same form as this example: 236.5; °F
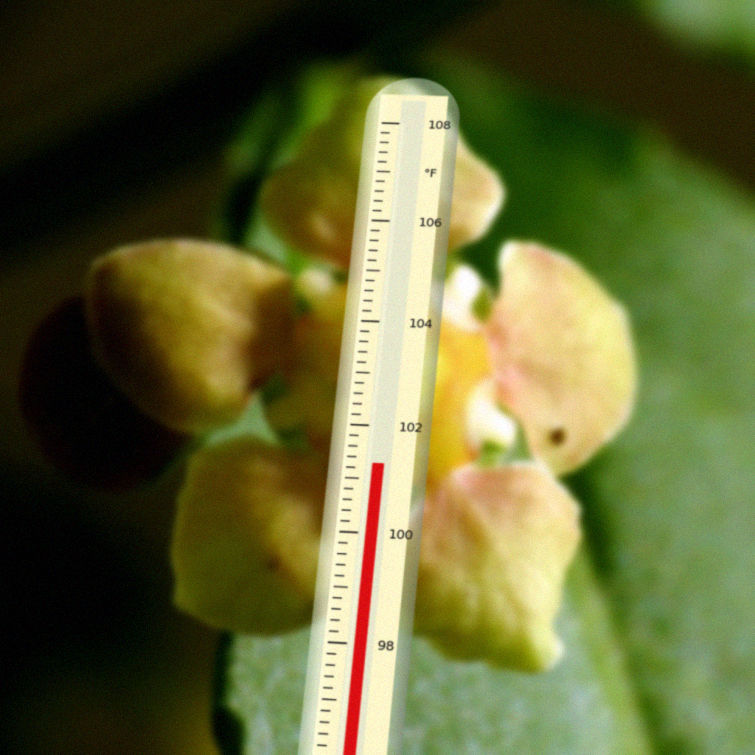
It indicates 101.3; °F
